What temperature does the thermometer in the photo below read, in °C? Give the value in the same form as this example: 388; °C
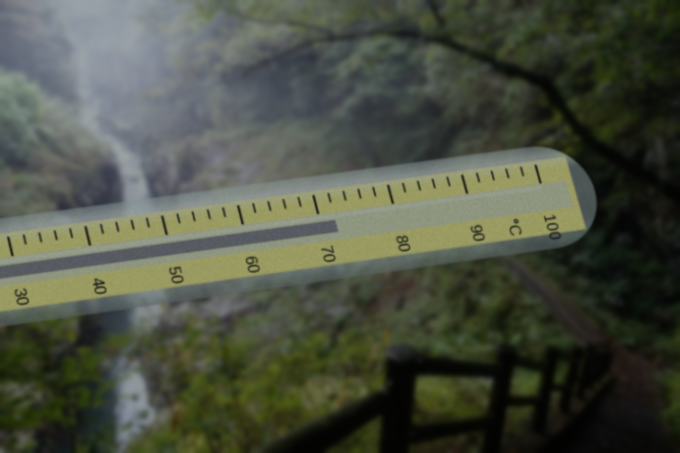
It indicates 72; °C
